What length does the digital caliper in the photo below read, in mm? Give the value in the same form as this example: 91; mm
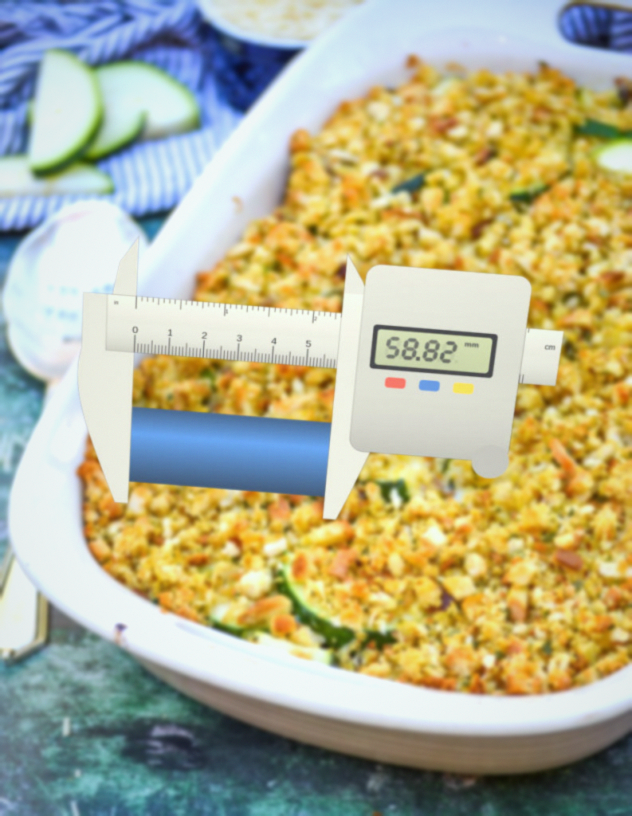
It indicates 58.82; mm
